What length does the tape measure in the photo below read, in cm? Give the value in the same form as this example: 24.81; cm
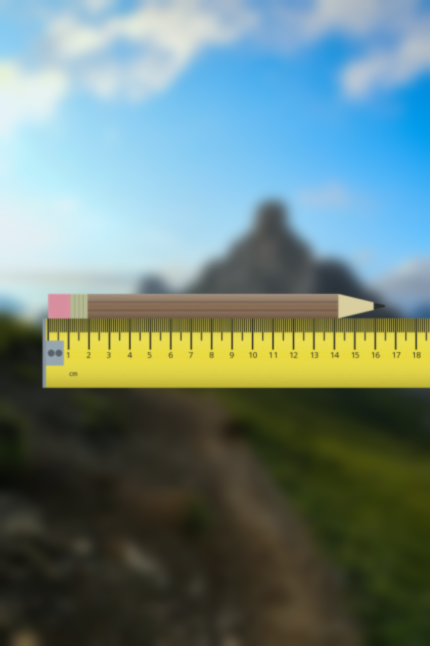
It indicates 16.5; cm
